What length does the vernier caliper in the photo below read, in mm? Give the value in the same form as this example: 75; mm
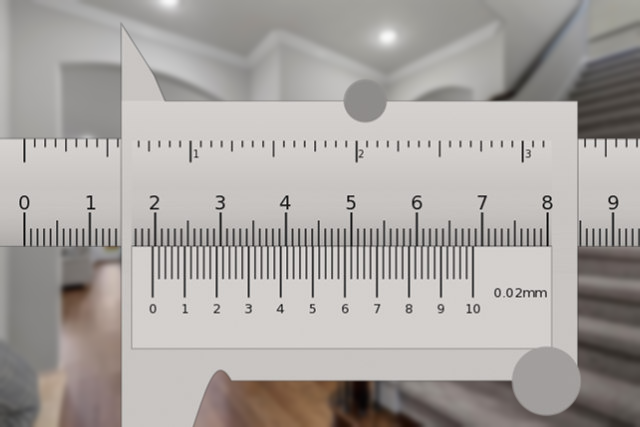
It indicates 19.6; mm
